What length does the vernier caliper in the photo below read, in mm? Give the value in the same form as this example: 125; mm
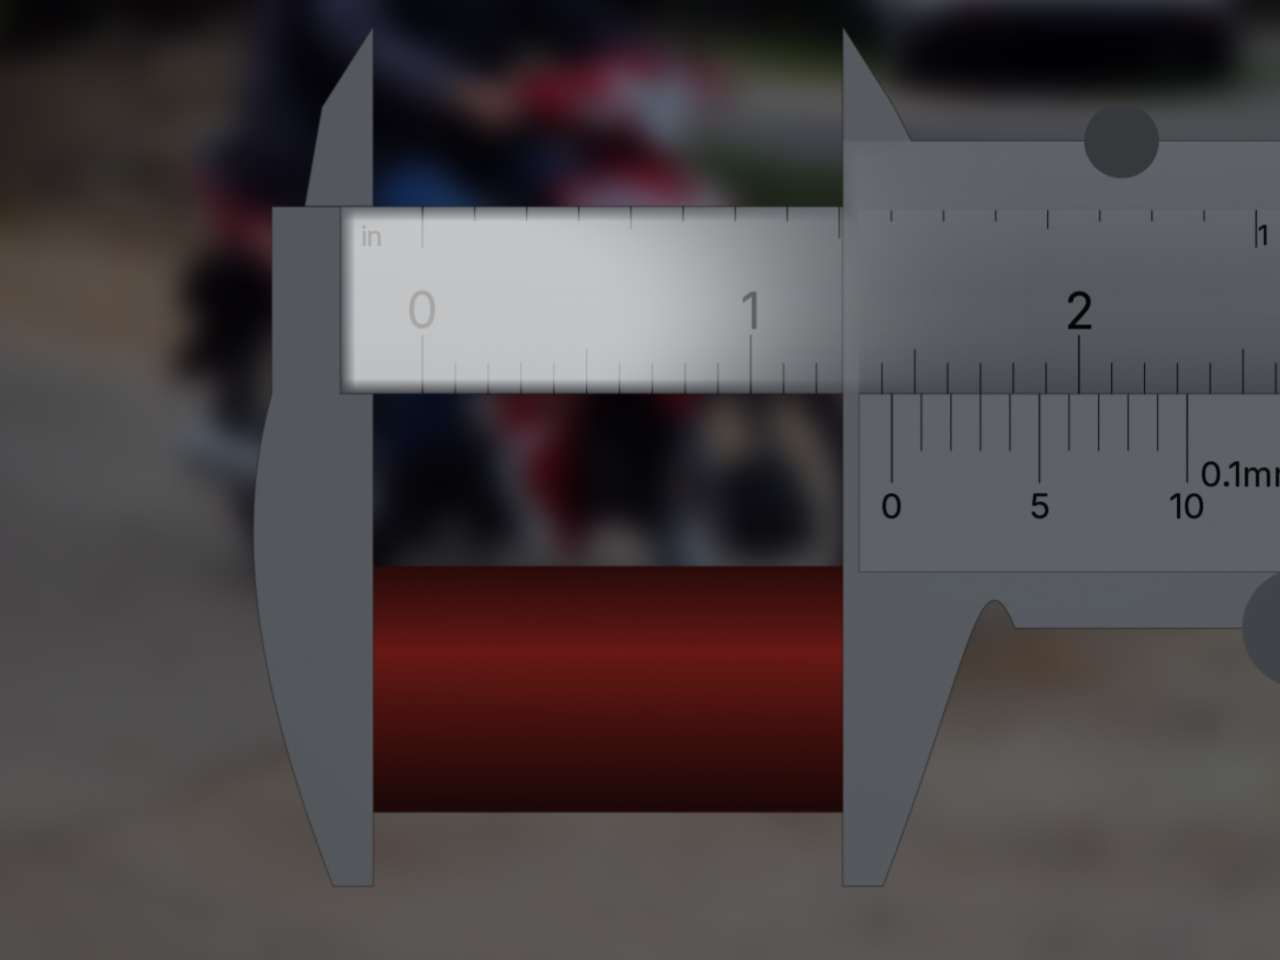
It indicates 14.3; mm
